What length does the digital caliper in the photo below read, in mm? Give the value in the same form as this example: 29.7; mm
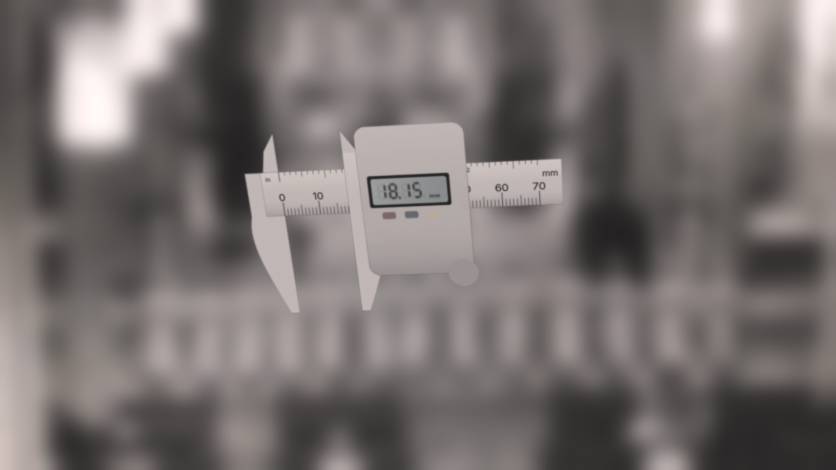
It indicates 18.15; mm
